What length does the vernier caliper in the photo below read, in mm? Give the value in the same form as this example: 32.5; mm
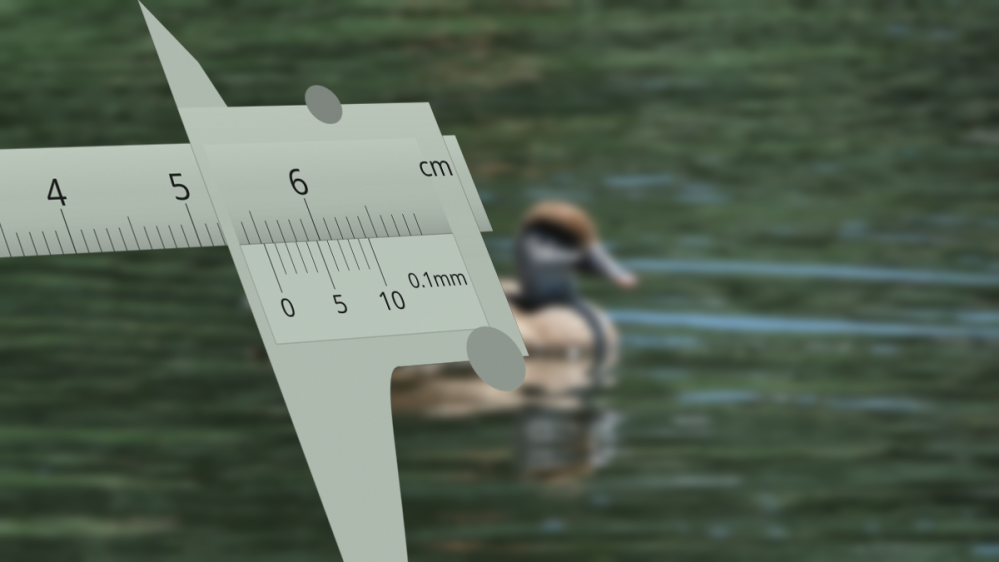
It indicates 55.2; mm
